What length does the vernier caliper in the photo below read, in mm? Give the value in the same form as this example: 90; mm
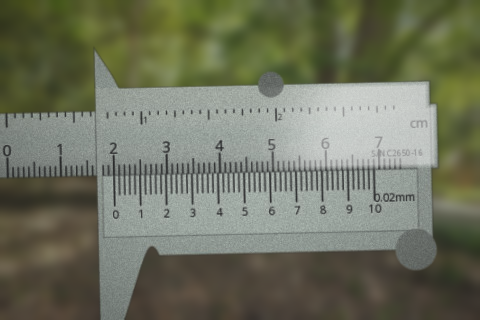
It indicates 20.0; mm
